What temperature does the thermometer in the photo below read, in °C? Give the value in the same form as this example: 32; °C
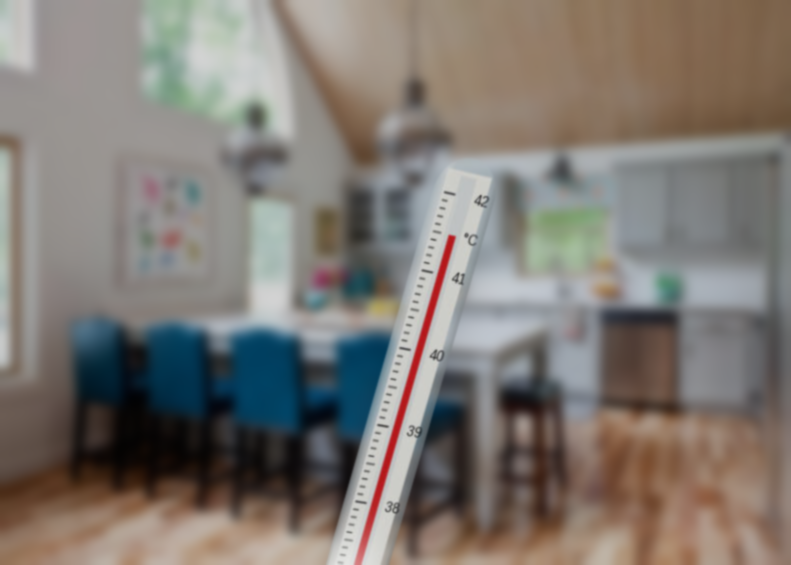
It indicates 41.5; °C
